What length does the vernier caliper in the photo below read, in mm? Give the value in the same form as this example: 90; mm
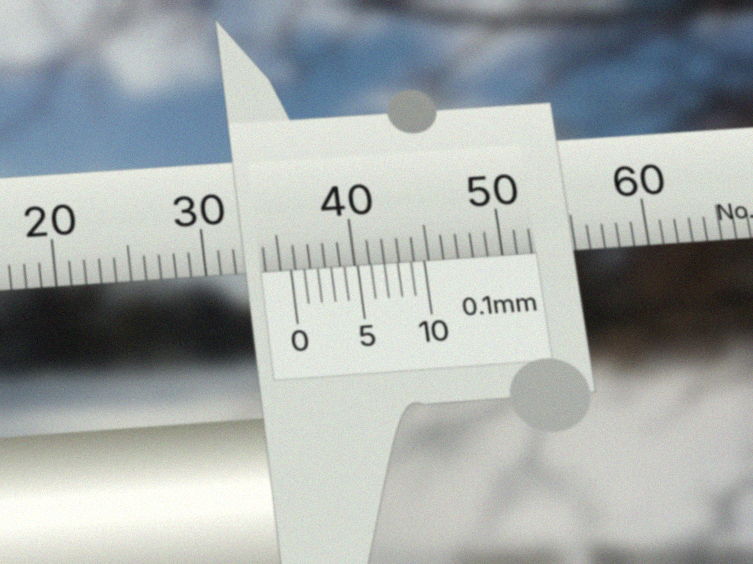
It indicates 35.7; mm
